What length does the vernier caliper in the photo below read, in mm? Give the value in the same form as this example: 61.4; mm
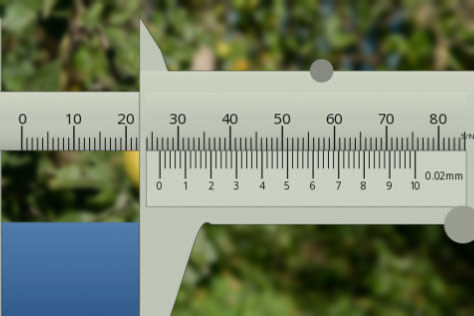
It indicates 26.5; mm
